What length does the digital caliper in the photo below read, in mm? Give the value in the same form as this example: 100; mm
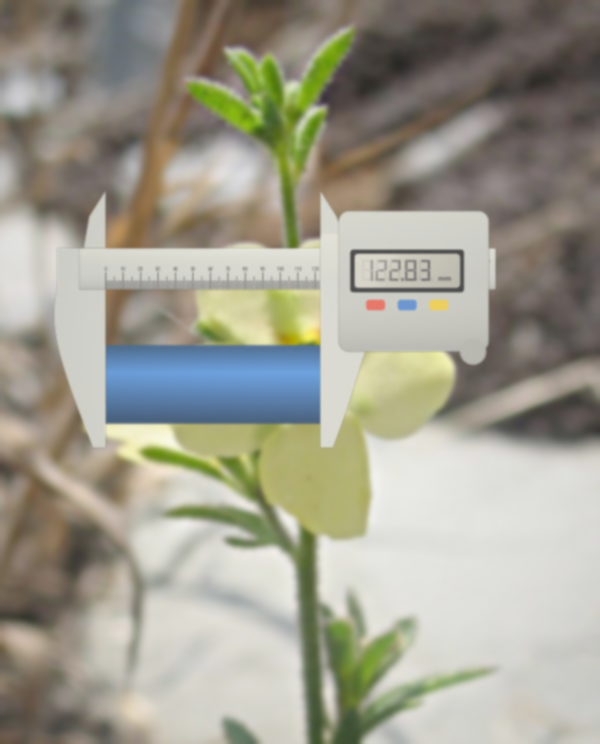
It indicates 122.83; mm
